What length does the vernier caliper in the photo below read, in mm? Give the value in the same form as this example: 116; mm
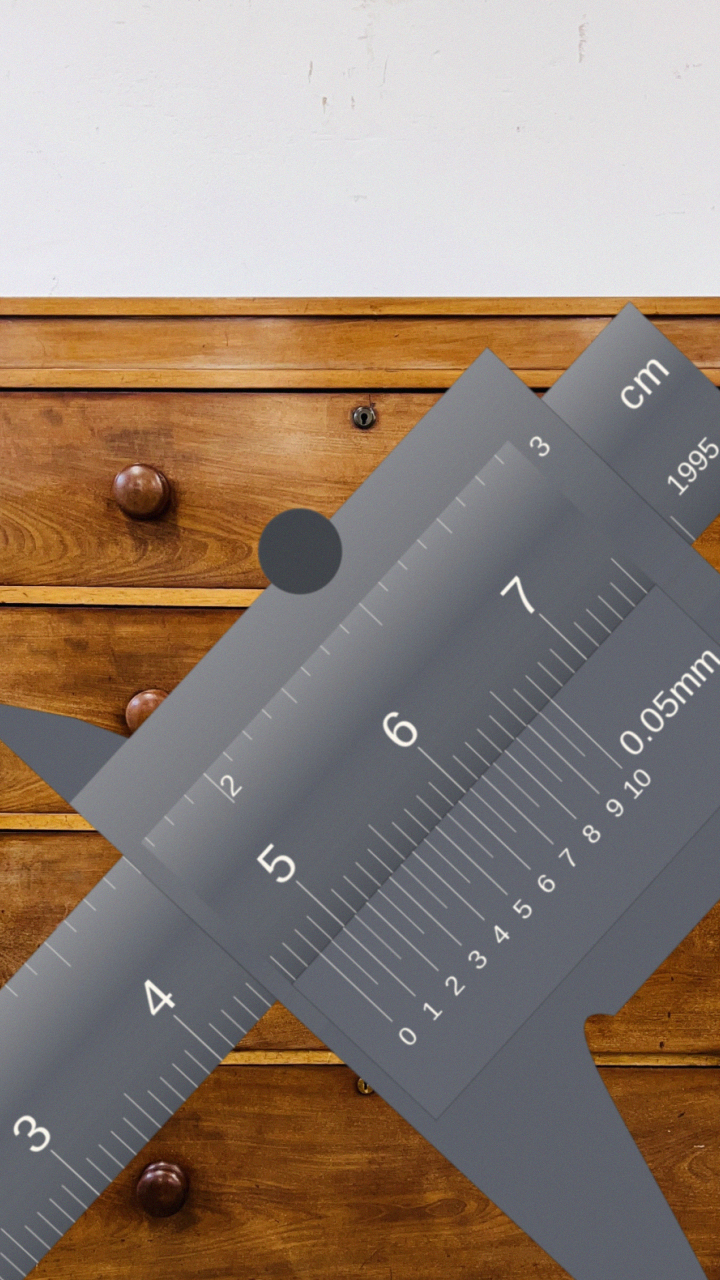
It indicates 48.0; mm
